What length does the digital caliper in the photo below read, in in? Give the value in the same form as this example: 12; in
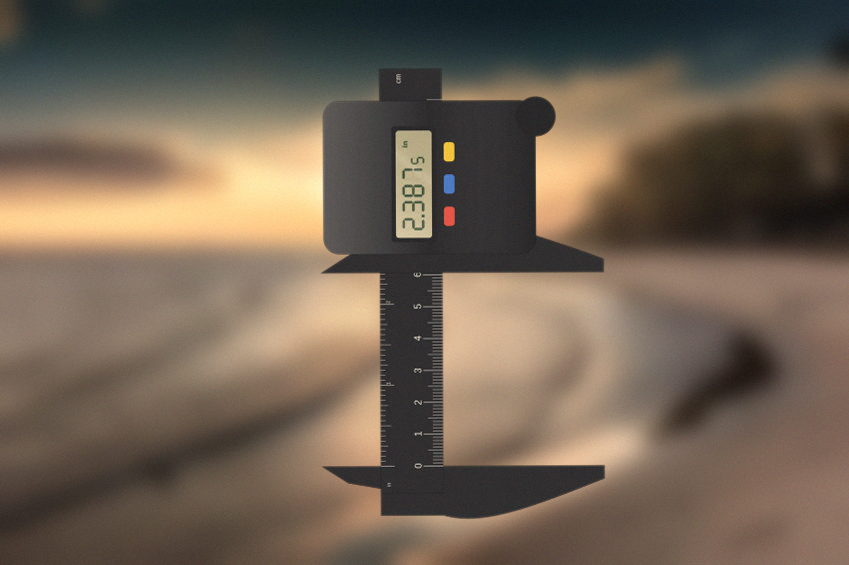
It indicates 2.3875; in
